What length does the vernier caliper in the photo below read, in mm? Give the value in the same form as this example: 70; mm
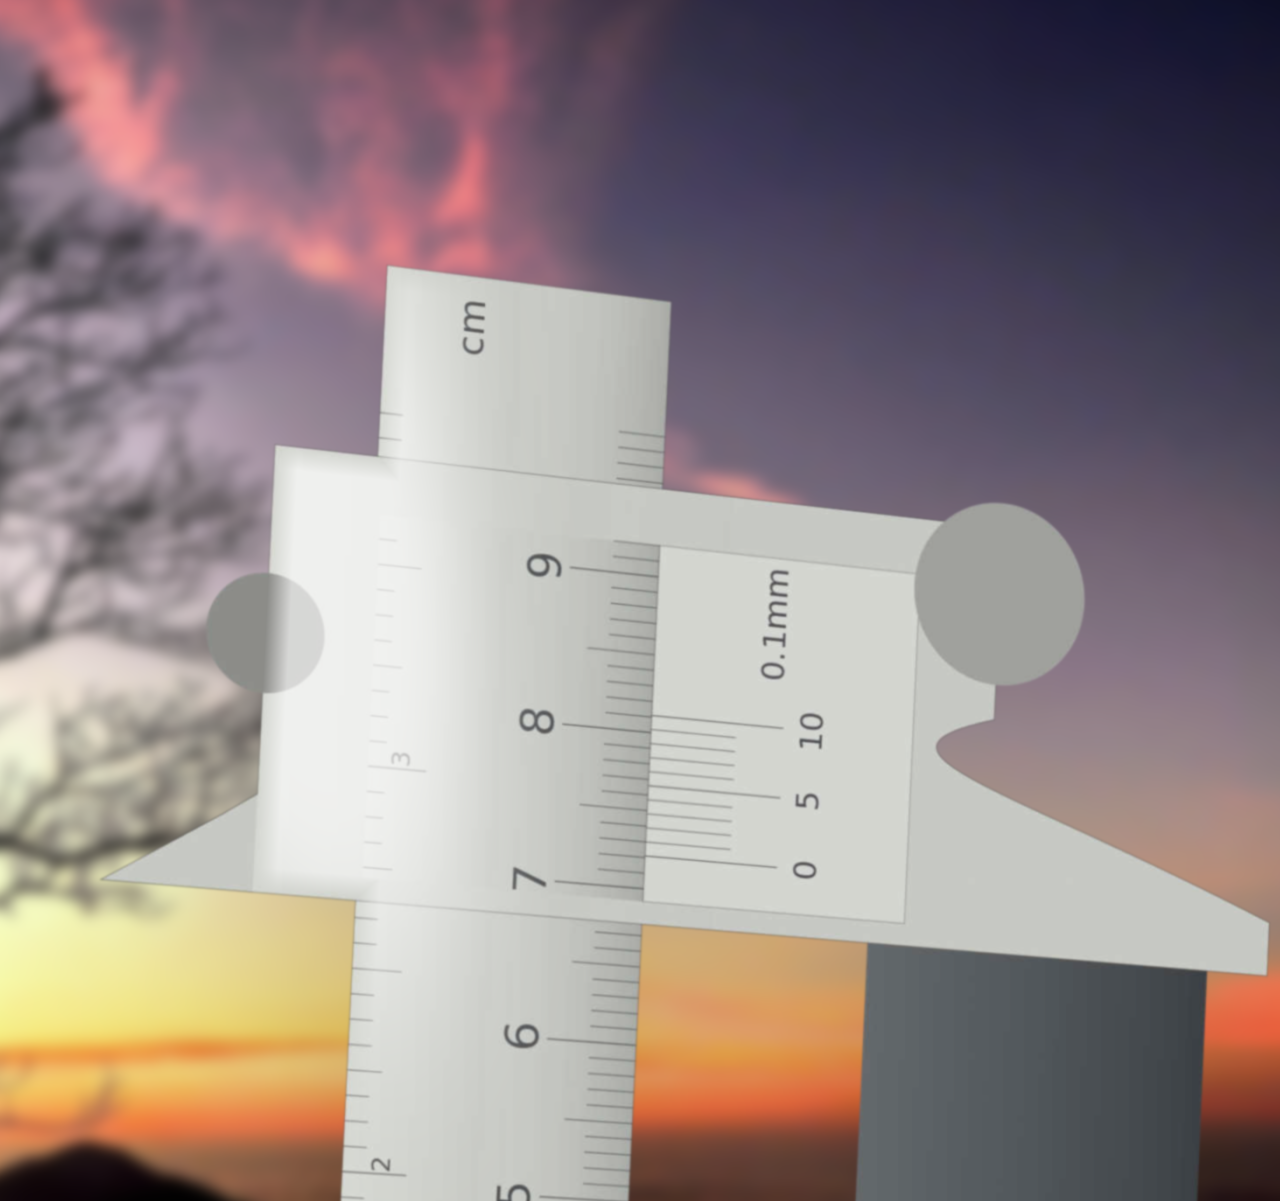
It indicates 72.1; mm
